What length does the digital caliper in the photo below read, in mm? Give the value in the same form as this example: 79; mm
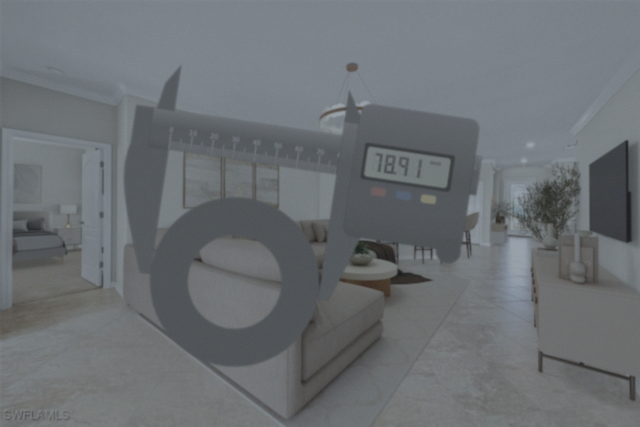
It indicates 78.91; mm
